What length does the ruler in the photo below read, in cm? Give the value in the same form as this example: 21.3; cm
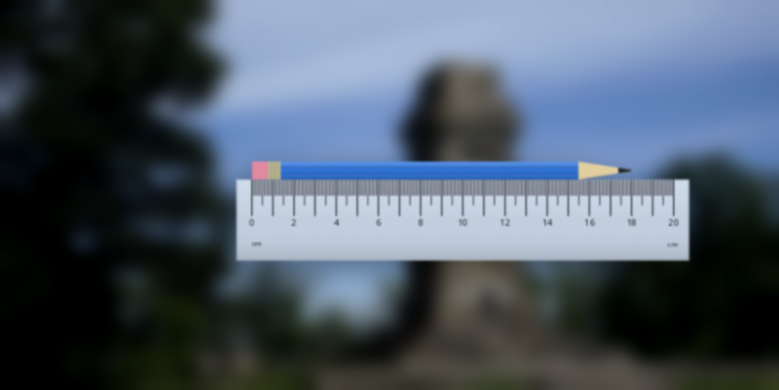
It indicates 18; cm
